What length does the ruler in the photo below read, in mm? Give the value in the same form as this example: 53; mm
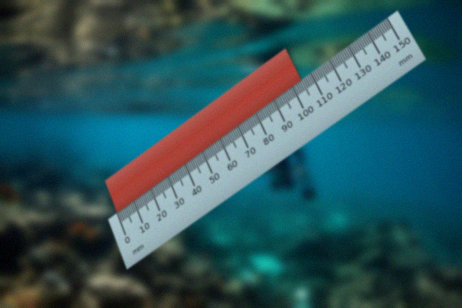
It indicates 105; mm
